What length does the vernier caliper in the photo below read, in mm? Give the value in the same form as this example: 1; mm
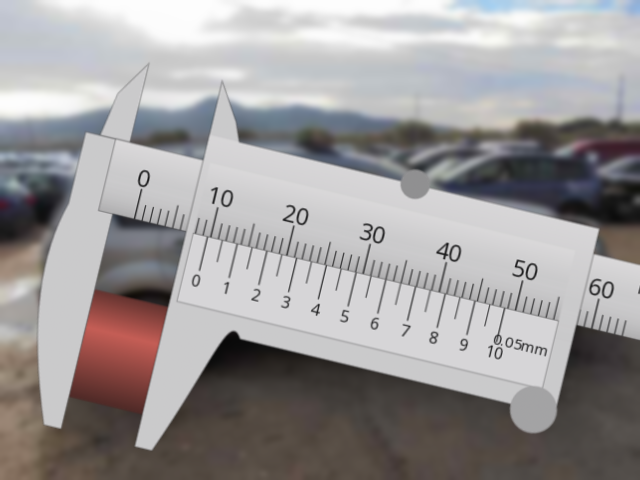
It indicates 9.6; mm
